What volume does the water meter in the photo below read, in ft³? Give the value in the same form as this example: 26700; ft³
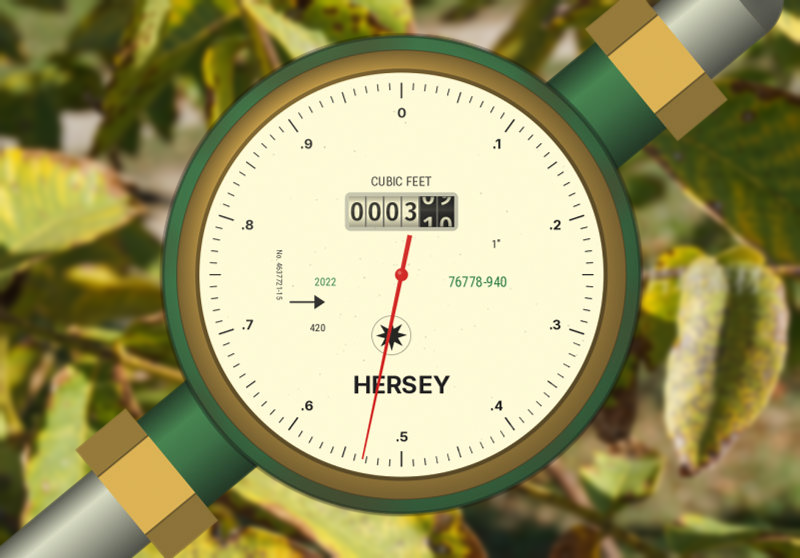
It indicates 309.53; ft³
